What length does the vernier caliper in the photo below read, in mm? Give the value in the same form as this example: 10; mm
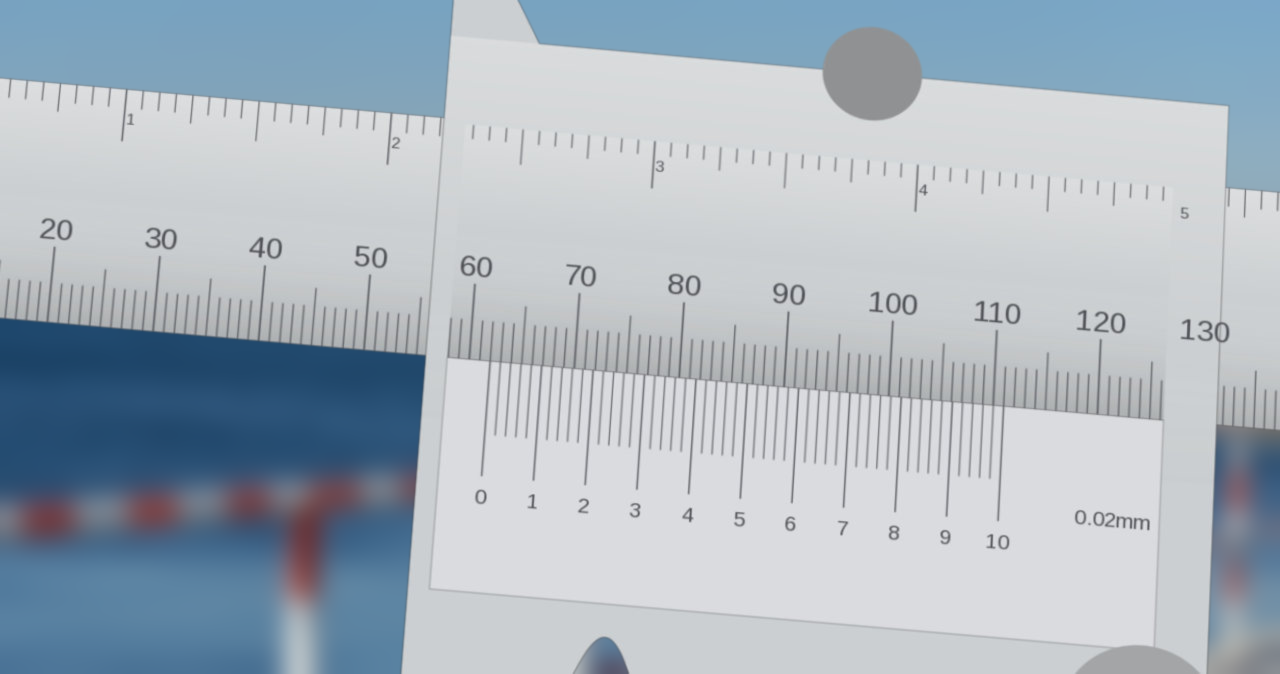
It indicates 62.0; mm
